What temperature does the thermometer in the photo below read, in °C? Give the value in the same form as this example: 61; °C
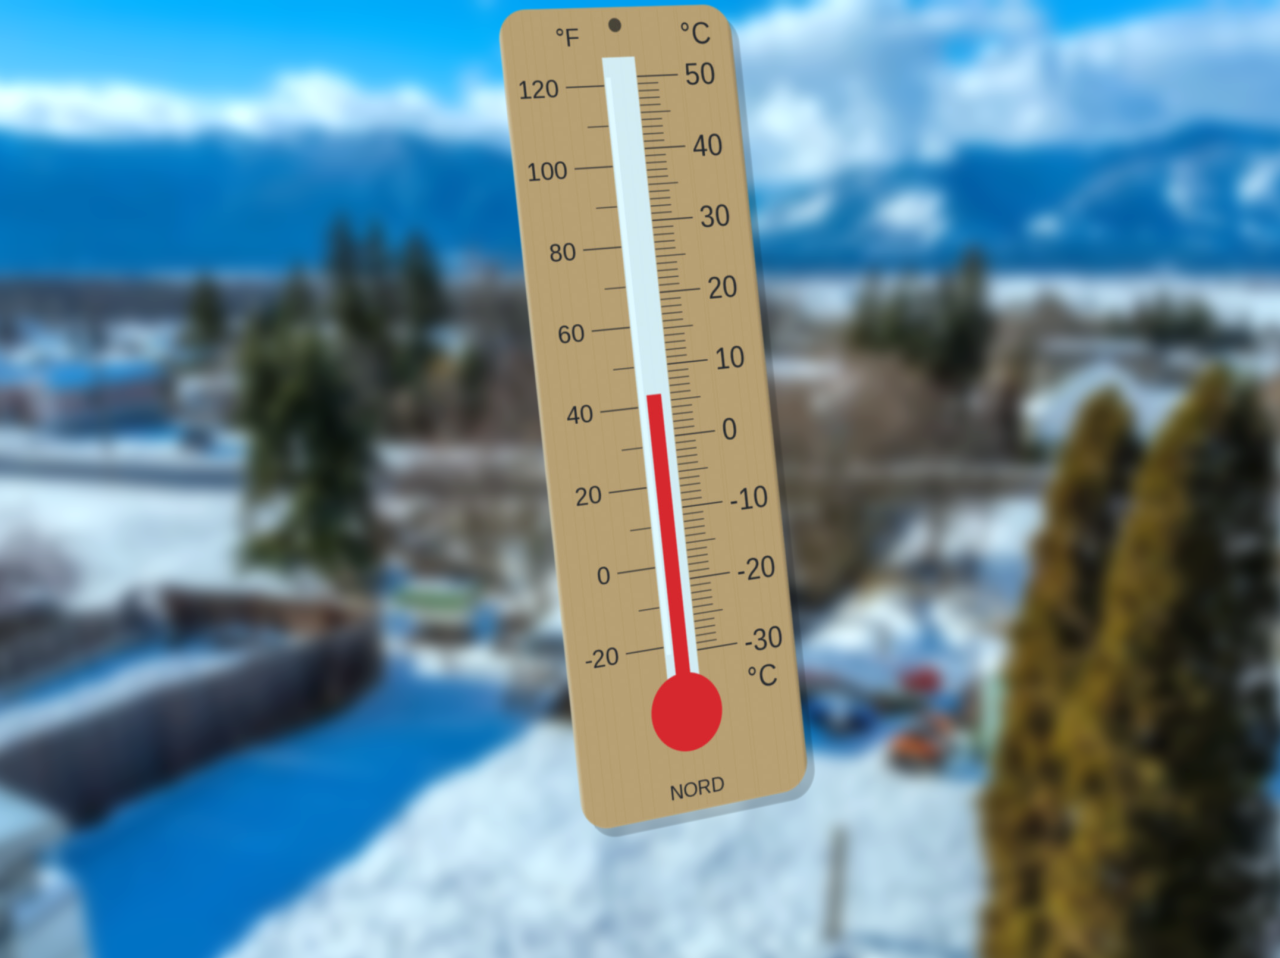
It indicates 6; °C
